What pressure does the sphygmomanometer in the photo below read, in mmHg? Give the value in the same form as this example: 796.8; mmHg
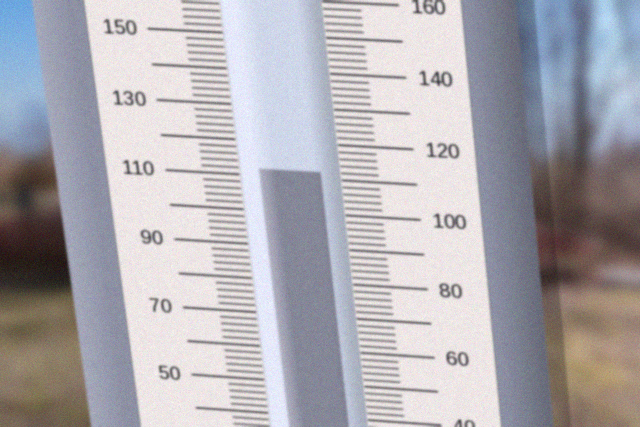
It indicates 112; mmHg
